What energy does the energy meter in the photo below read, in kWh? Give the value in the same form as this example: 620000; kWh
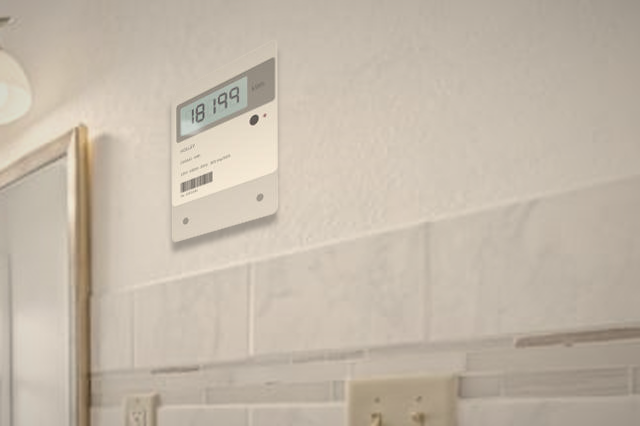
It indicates 18199; kWh
